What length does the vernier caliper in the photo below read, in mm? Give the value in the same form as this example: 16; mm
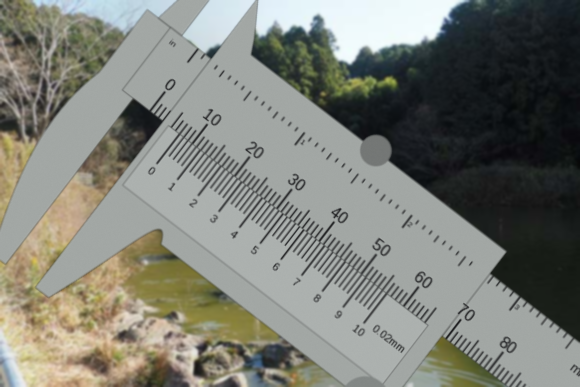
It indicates 7.0; mm
